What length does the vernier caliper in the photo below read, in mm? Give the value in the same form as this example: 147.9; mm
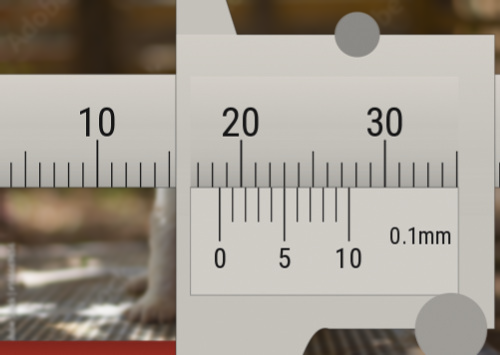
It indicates 18.5; mm
